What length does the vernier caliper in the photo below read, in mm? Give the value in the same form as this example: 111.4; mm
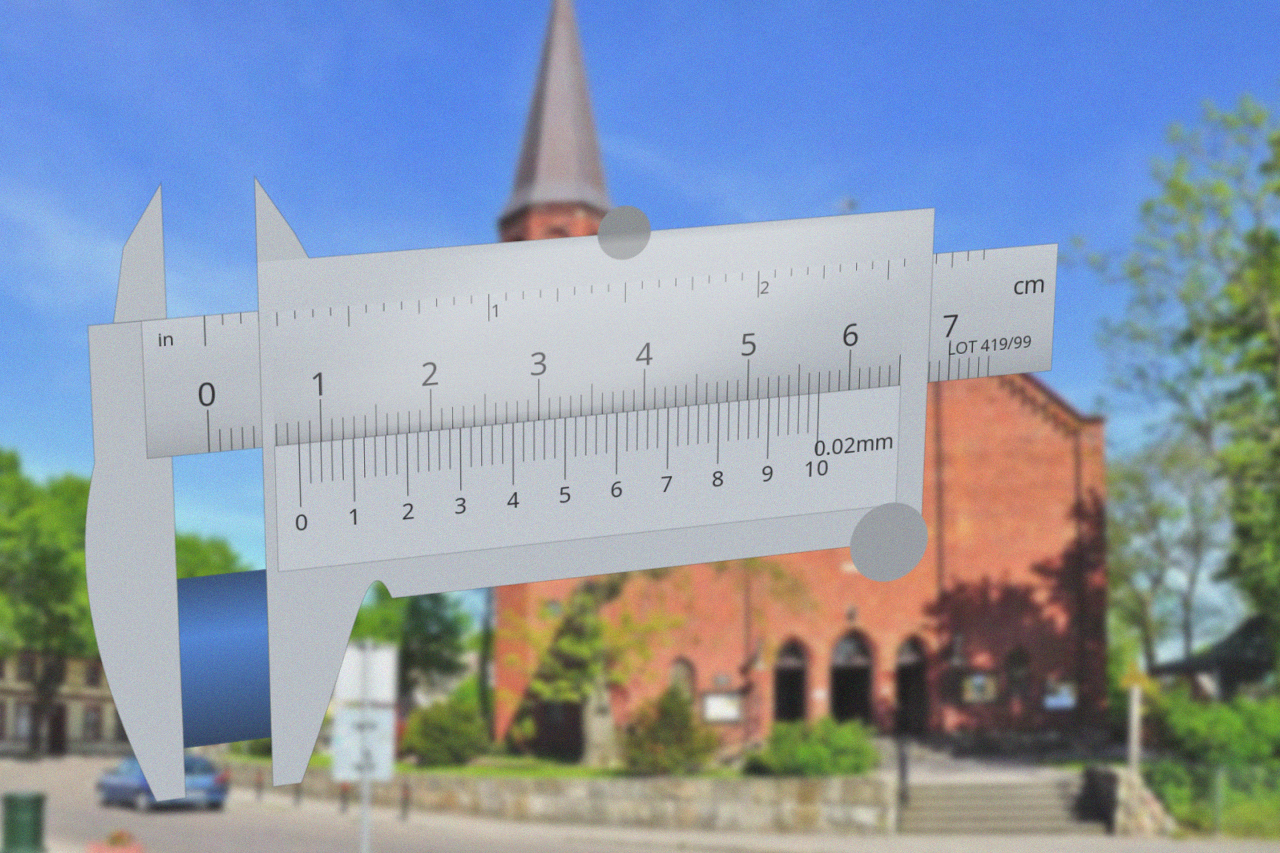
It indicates 8.0; mm
